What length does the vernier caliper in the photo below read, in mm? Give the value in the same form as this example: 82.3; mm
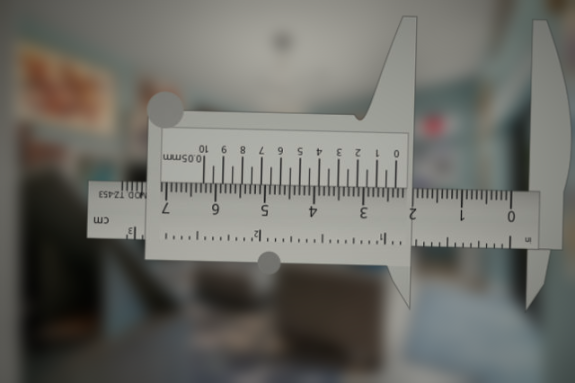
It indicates 23.5; mm
